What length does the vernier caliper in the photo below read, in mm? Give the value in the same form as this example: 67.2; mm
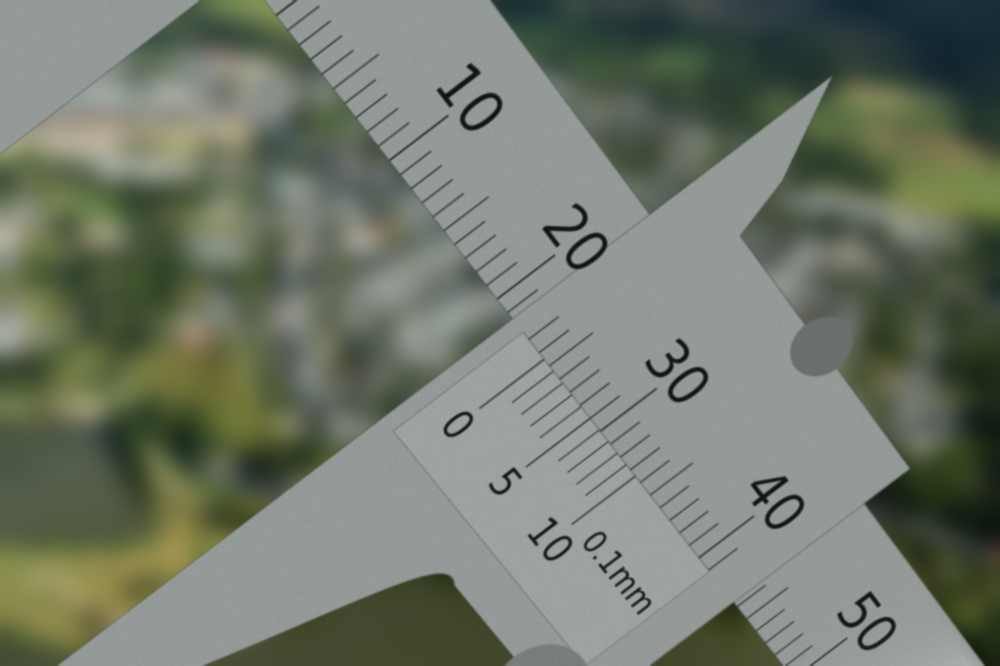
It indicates 24.5; mm
